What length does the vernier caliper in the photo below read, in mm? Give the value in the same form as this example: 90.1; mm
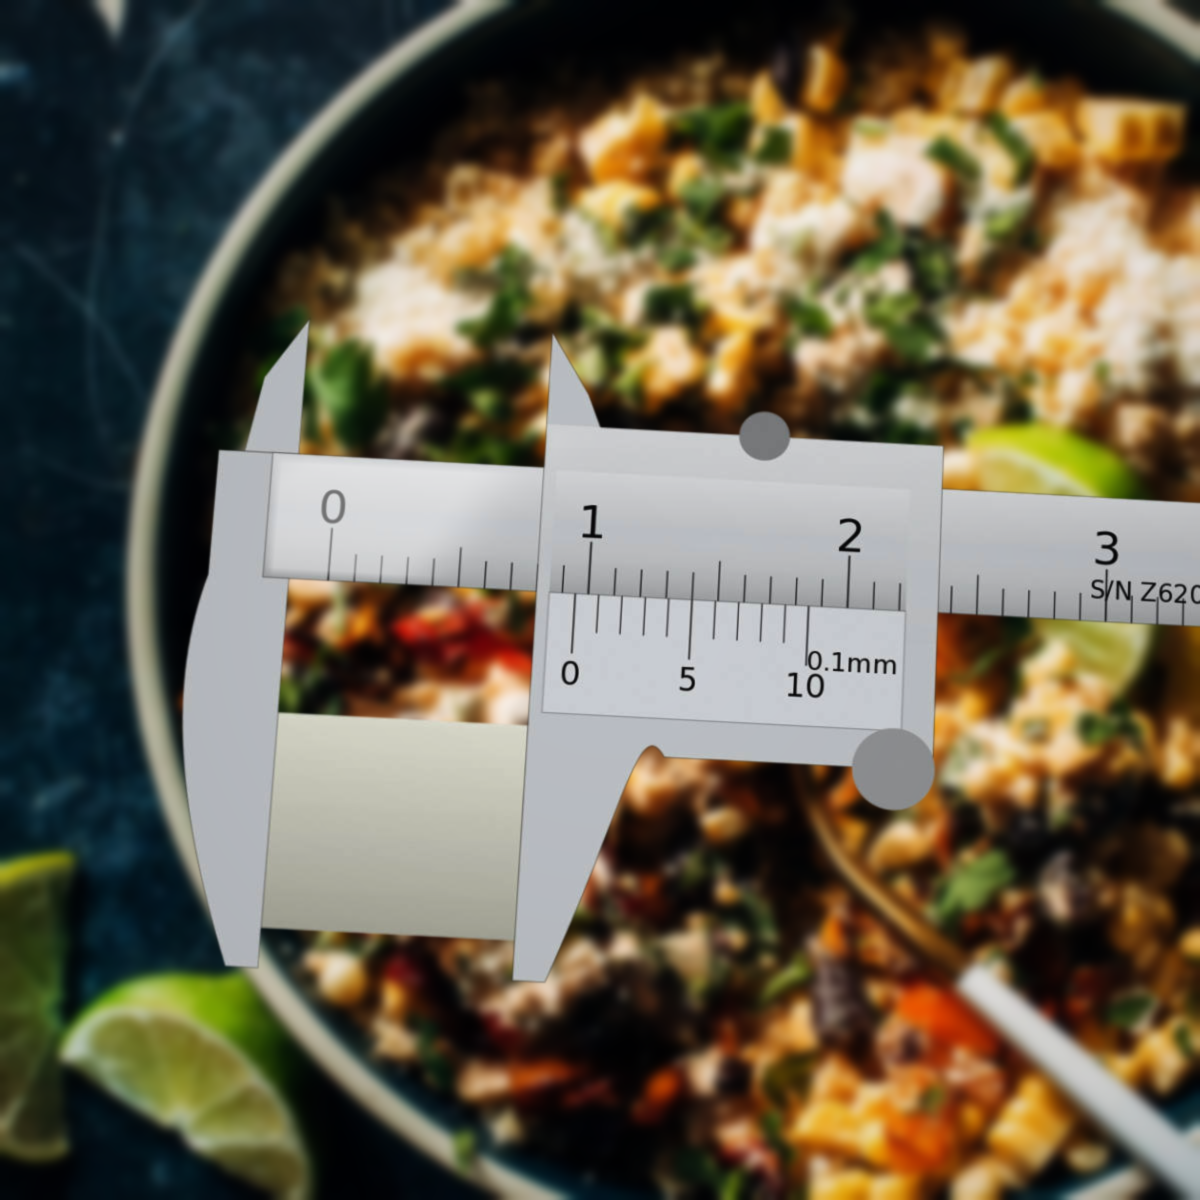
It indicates 9.5; mm
